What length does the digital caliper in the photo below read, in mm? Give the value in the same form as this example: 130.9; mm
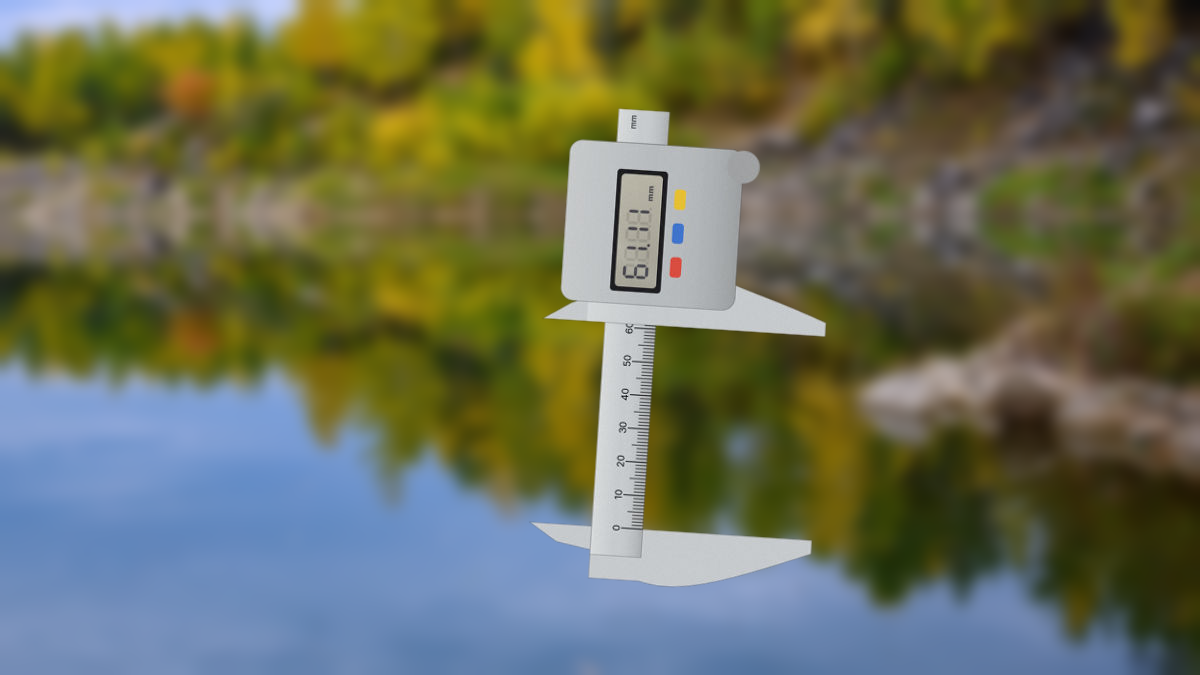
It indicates 61.11; mm
